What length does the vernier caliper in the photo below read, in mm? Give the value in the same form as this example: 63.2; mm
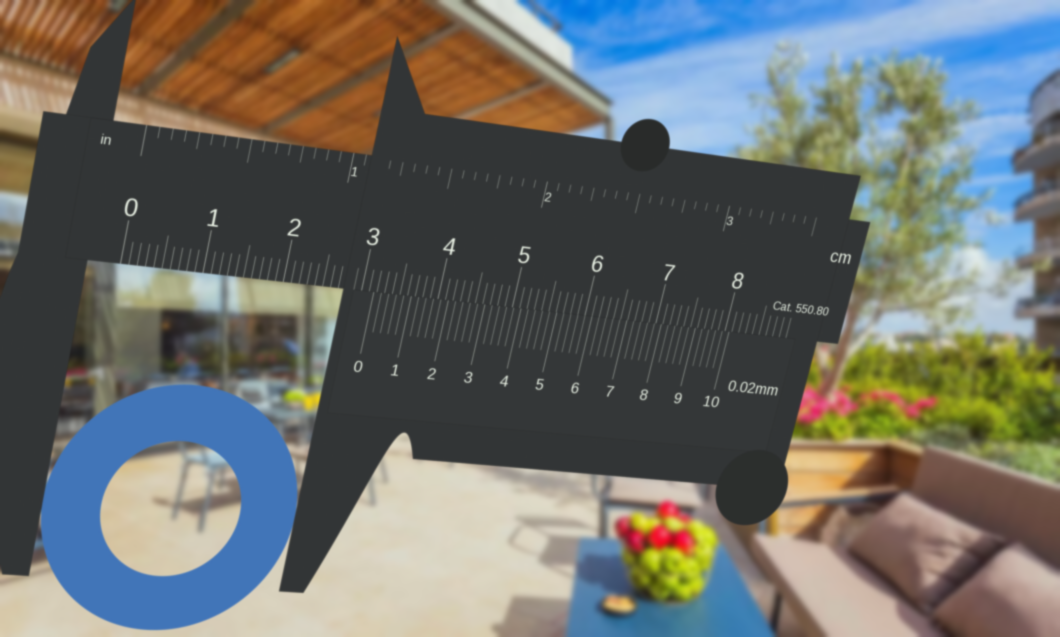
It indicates 31.6; mm
